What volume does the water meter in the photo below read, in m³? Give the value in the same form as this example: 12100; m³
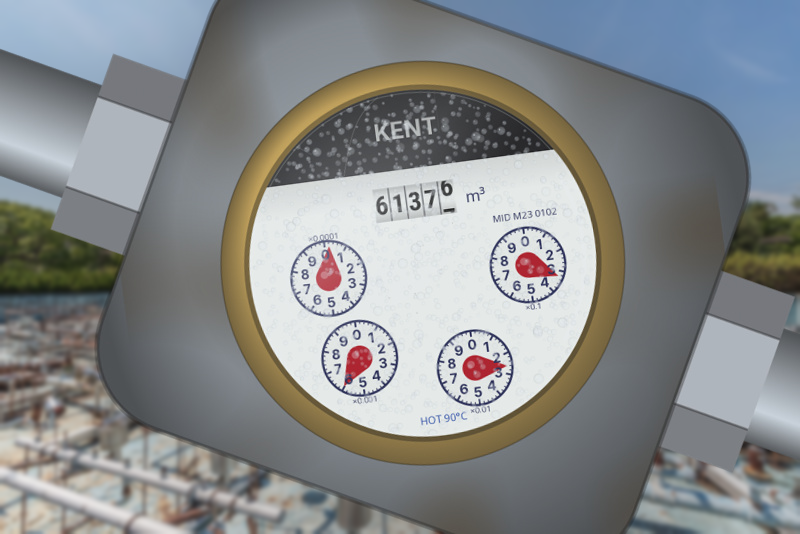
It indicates 61376.3260; m³
